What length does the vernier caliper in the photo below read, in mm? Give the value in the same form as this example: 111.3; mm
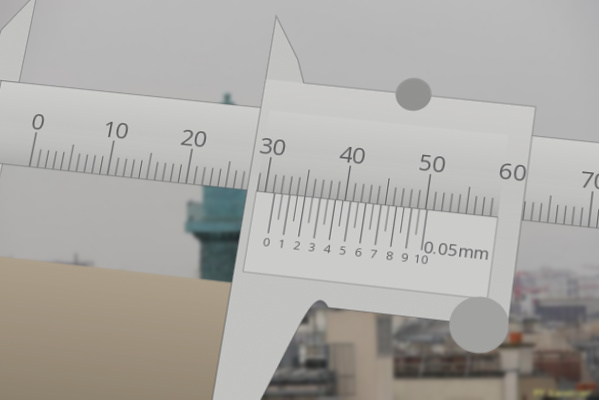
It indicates 31.2; mm
